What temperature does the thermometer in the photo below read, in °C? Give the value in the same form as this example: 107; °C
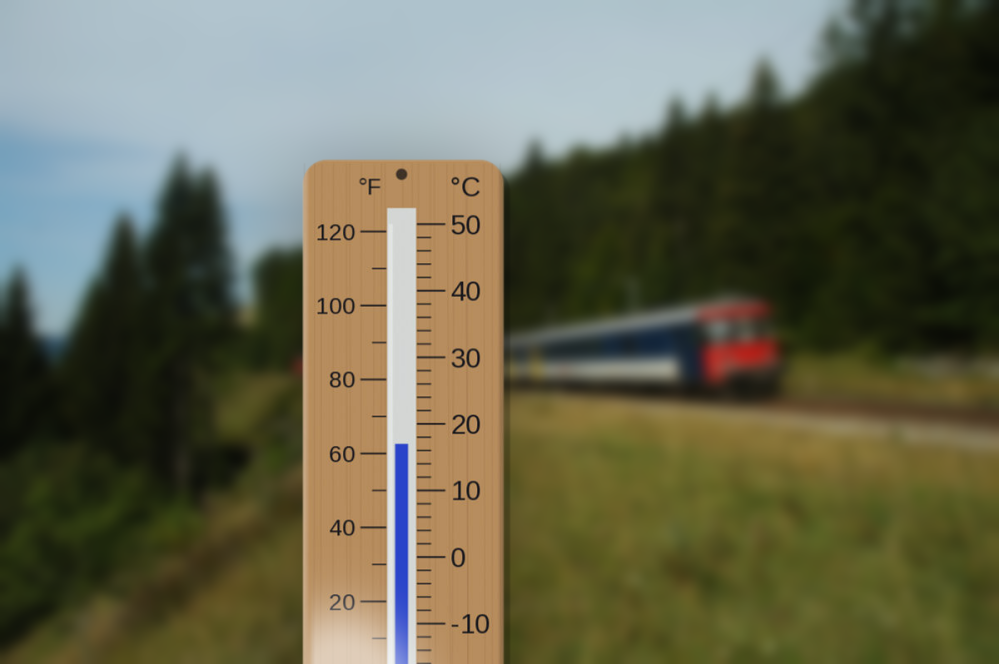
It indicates 17; °C
